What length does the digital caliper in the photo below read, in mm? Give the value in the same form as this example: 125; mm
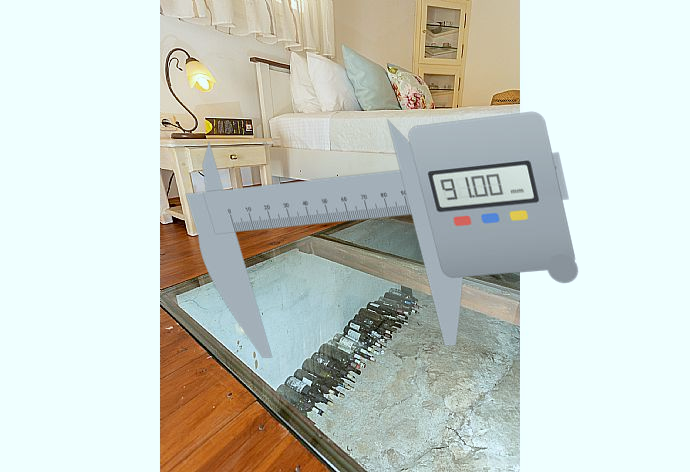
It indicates 91.00; mm
